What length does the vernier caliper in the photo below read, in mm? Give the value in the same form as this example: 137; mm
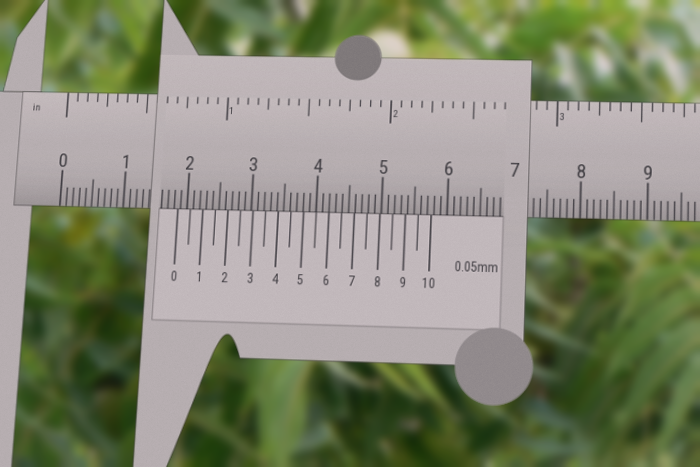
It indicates 18.6; mm
